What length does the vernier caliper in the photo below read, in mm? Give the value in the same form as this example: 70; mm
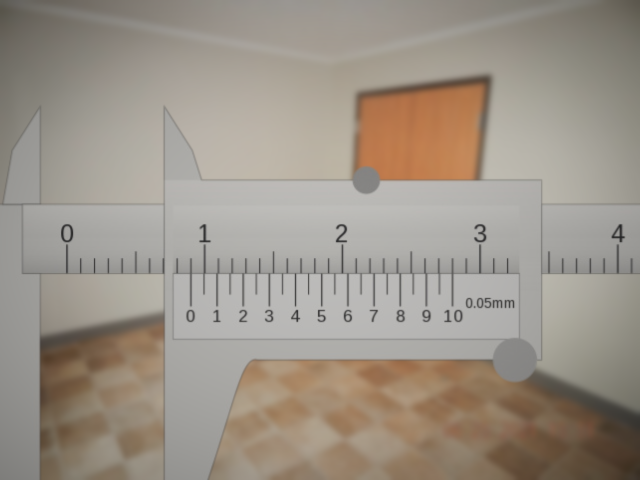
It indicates 9.0; mm
